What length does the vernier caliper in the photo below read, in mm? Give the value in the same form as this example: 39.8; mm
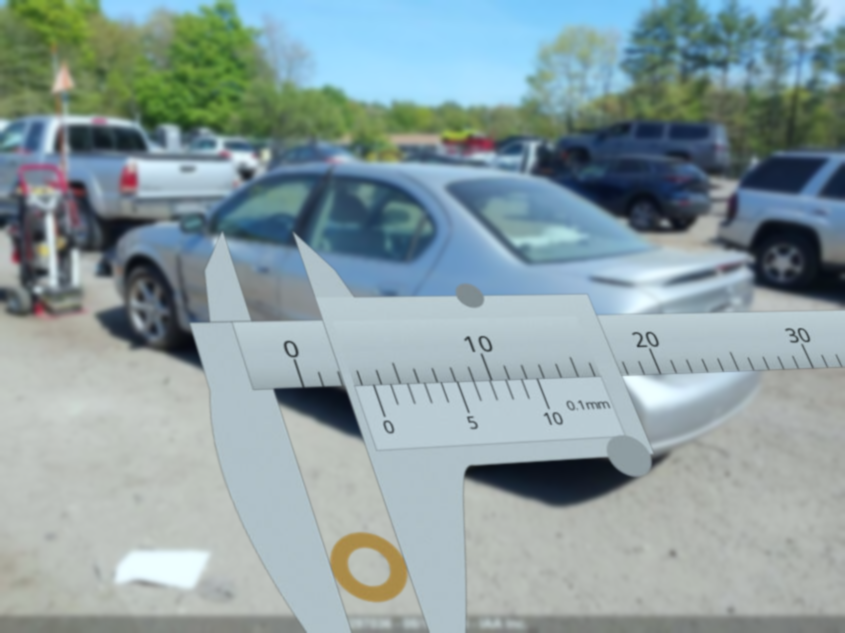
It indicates 3.6; mm
